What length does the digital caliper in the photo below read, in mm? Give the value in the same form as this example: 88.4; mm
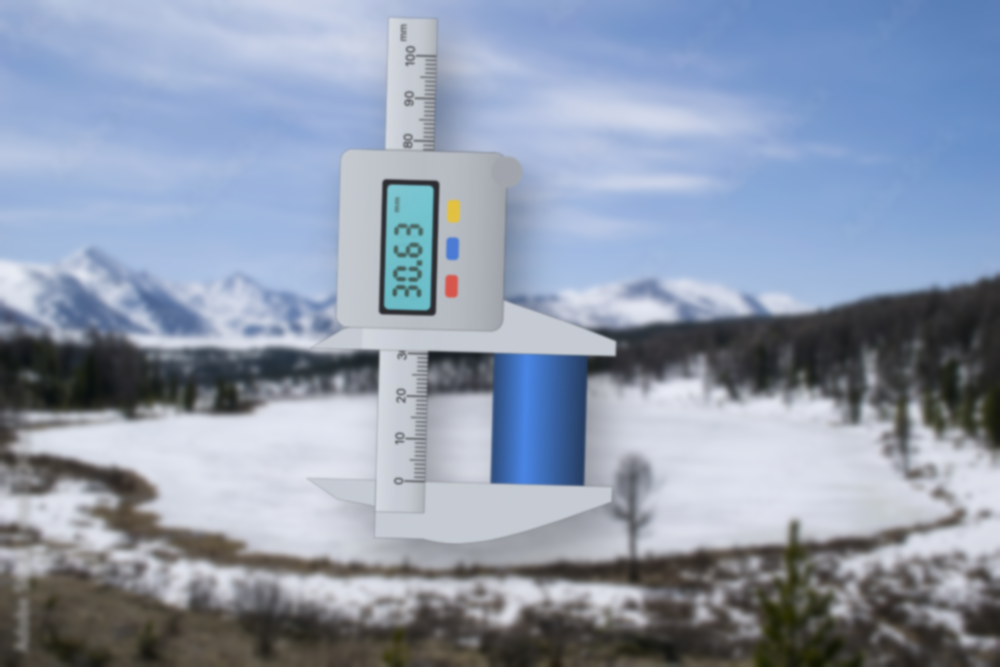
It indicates 30.63; mm
